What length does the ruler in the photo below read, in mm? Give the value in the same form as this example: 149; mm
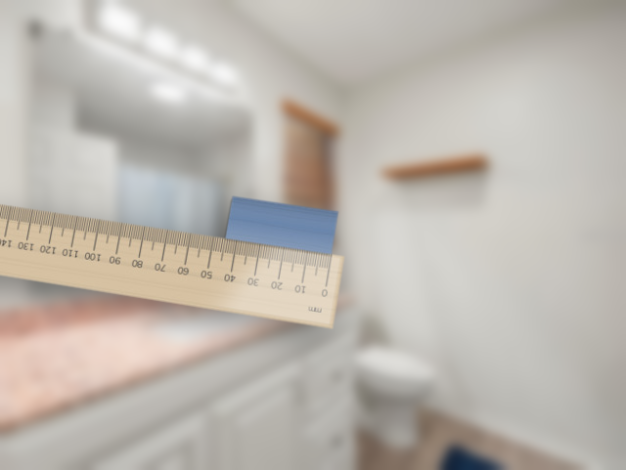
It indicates 45; mm
